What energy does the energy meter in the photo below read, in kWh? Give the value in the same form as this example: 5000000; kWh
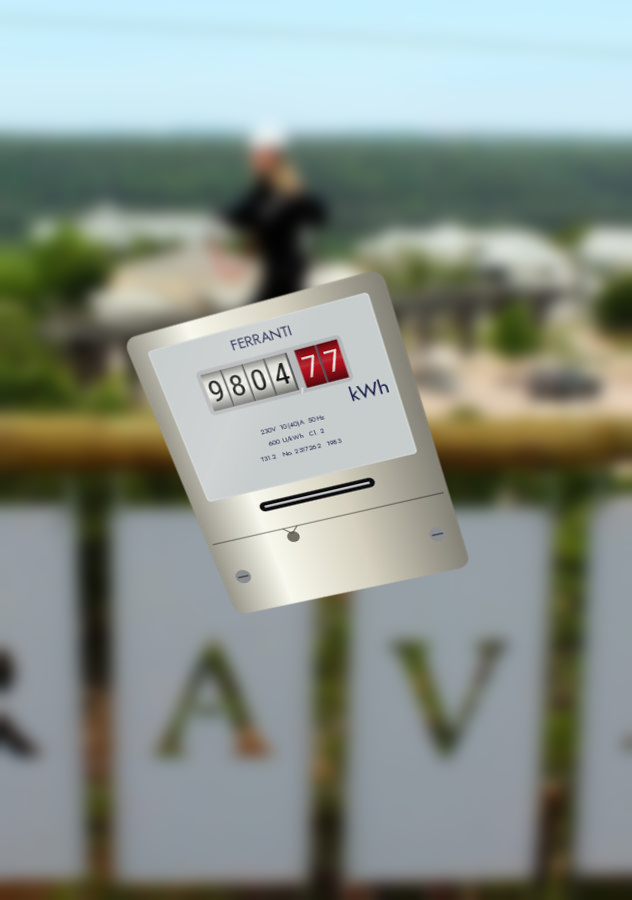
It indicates 9804.77; kWh
